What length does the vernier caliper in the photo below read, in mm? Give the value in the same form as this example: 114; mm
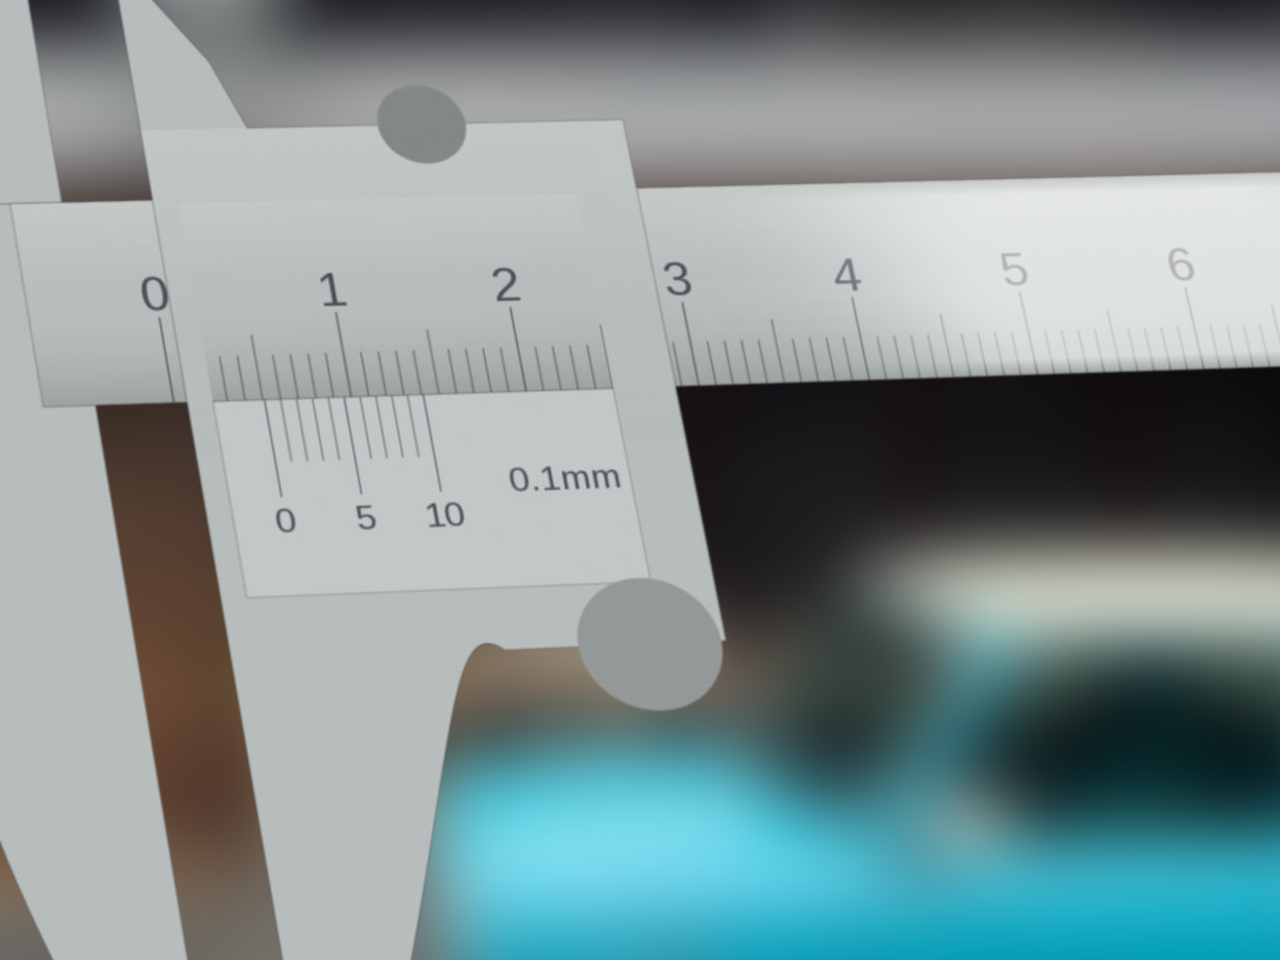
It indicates 5.1; mm
